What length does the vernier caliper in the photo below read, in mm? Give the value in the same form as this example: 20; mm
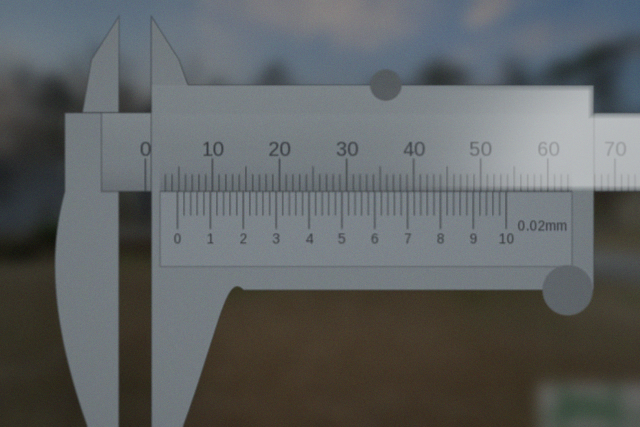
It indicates 4.8; mm
